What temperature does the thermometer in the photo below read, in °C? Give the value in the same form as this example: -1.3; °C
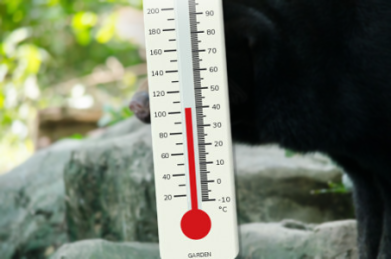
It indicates 40; °C
